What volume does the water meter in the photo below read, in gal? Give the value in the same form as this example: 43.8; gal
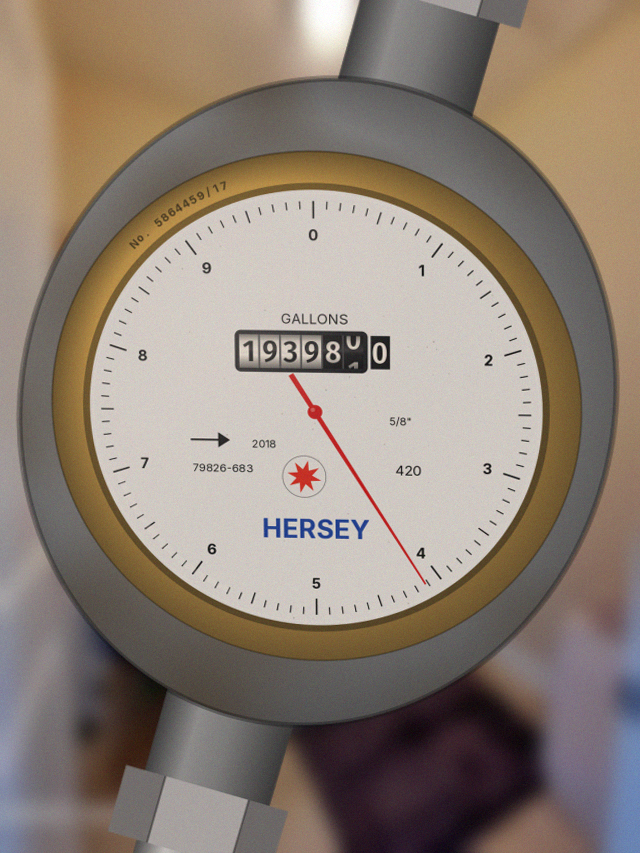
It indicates 1939804.1; gal
